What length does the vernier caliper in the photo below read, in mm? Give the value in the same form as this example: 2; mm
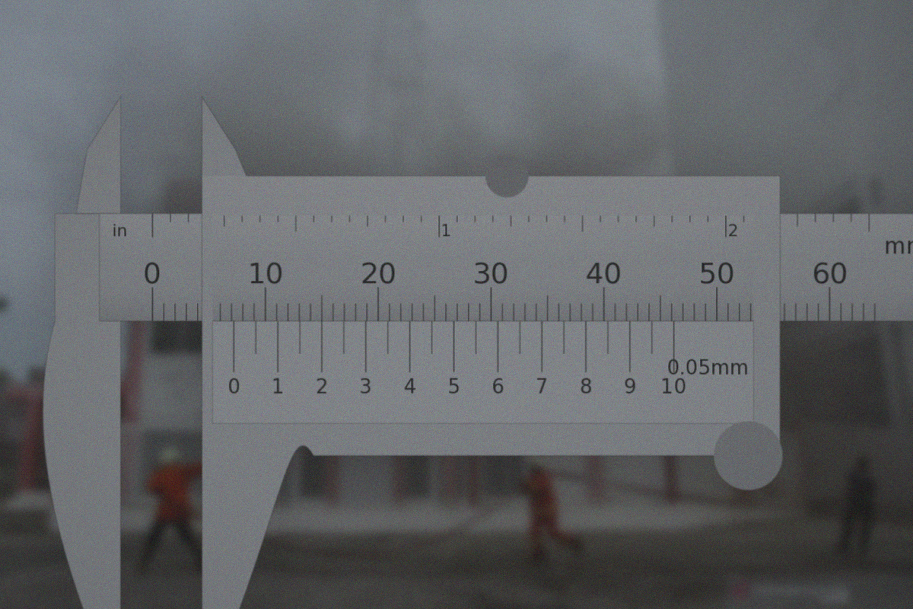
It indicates 7.2; mm
